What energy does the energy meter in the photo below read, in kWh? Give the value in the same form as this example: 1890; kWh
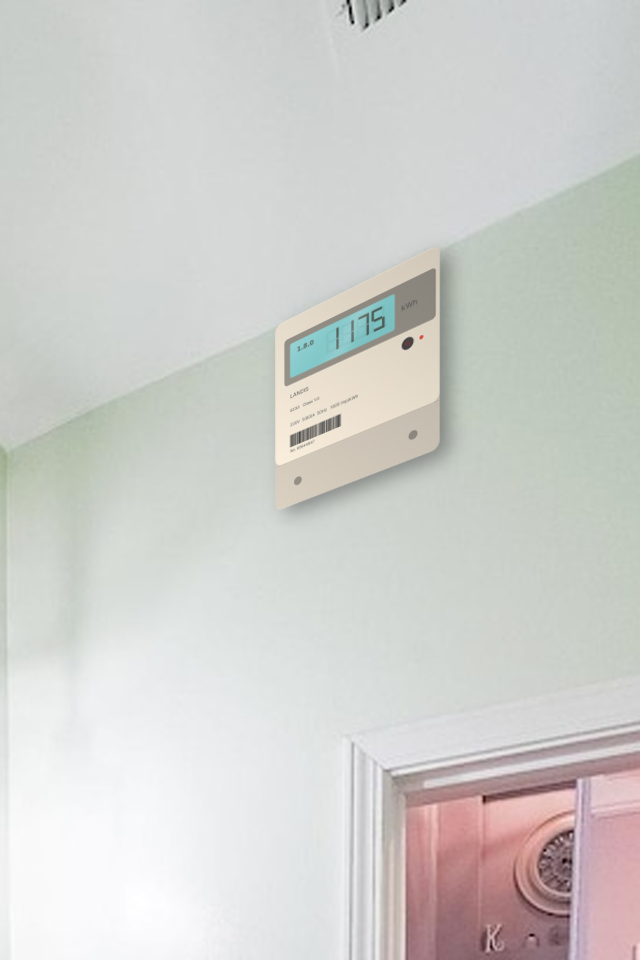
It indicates 1175; kWh
